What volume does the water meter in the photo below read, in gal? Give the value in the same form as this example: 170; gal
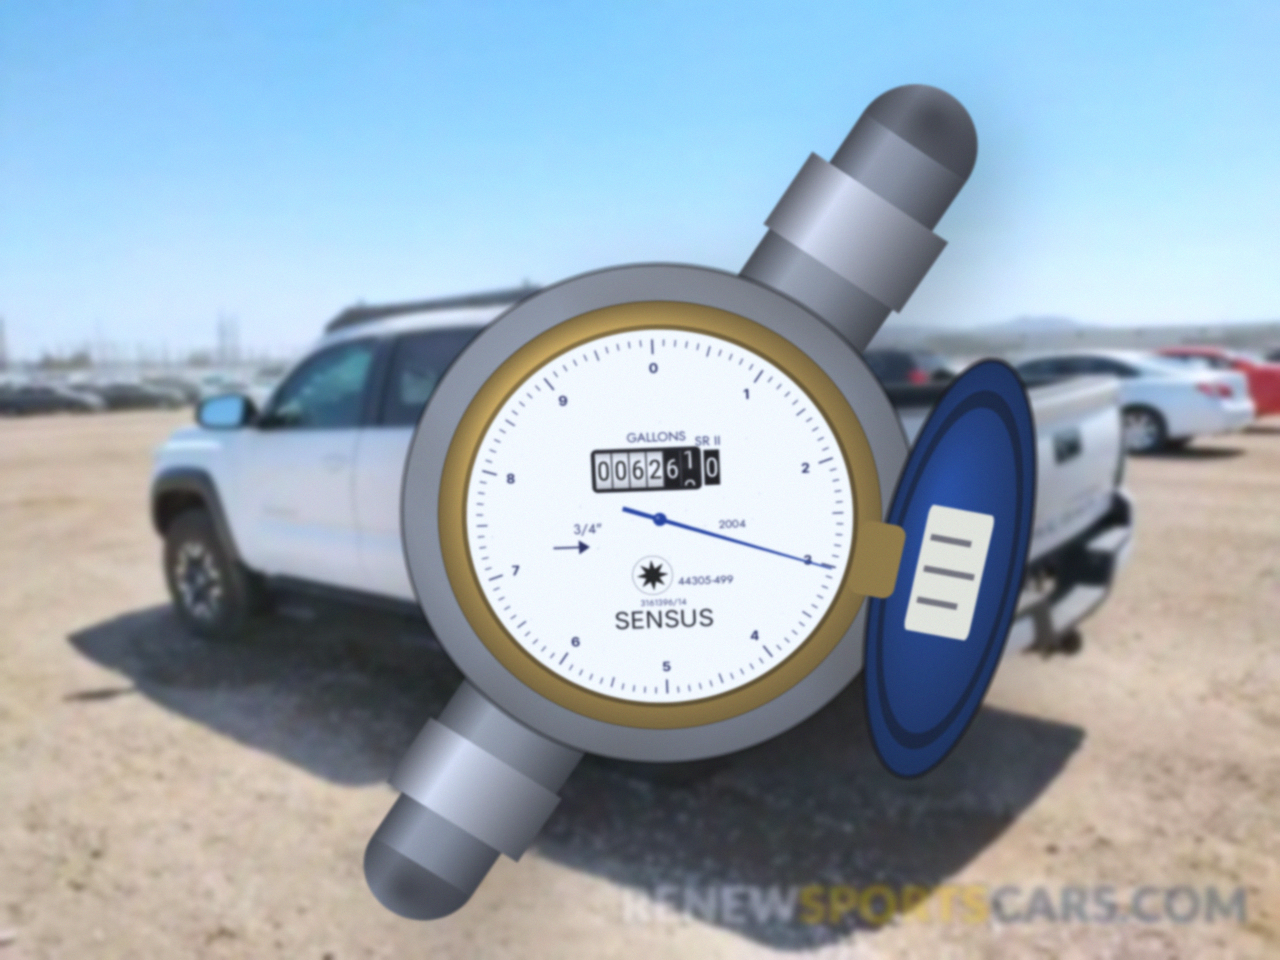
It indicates 62613.0; gal
